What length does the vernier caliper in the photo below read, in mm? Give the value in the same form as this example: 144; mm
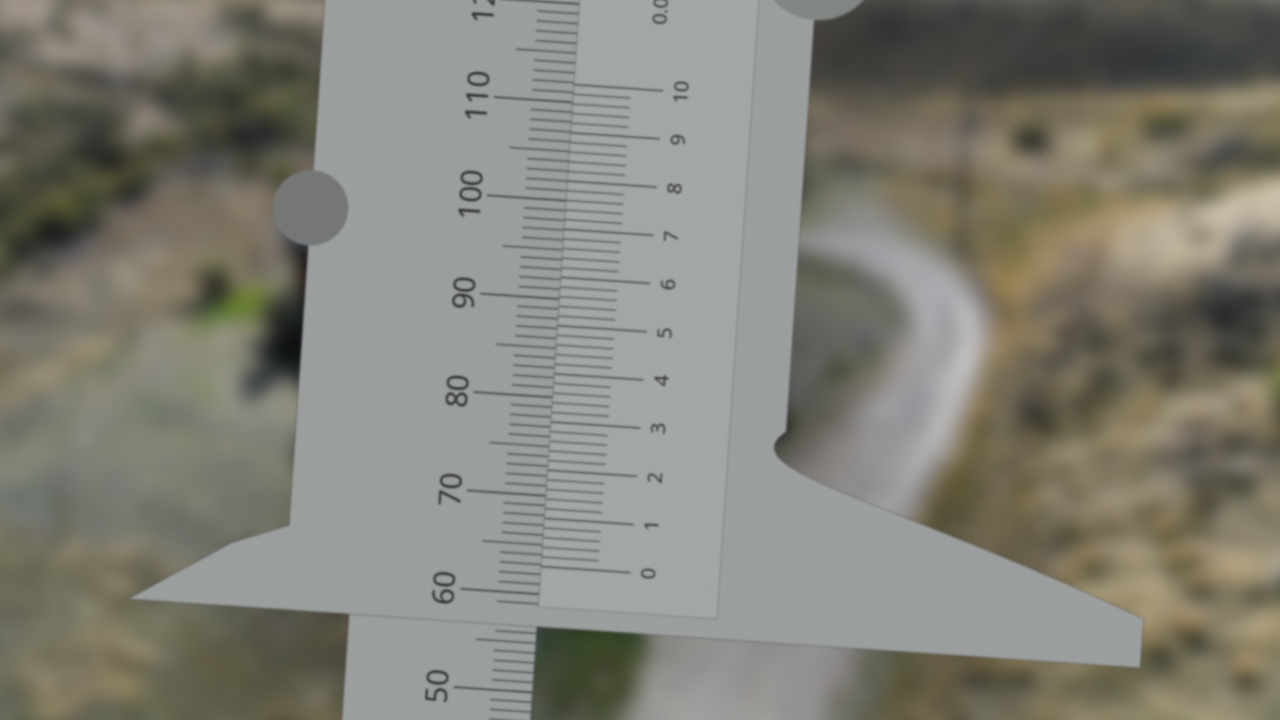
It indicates 62.8; mm
